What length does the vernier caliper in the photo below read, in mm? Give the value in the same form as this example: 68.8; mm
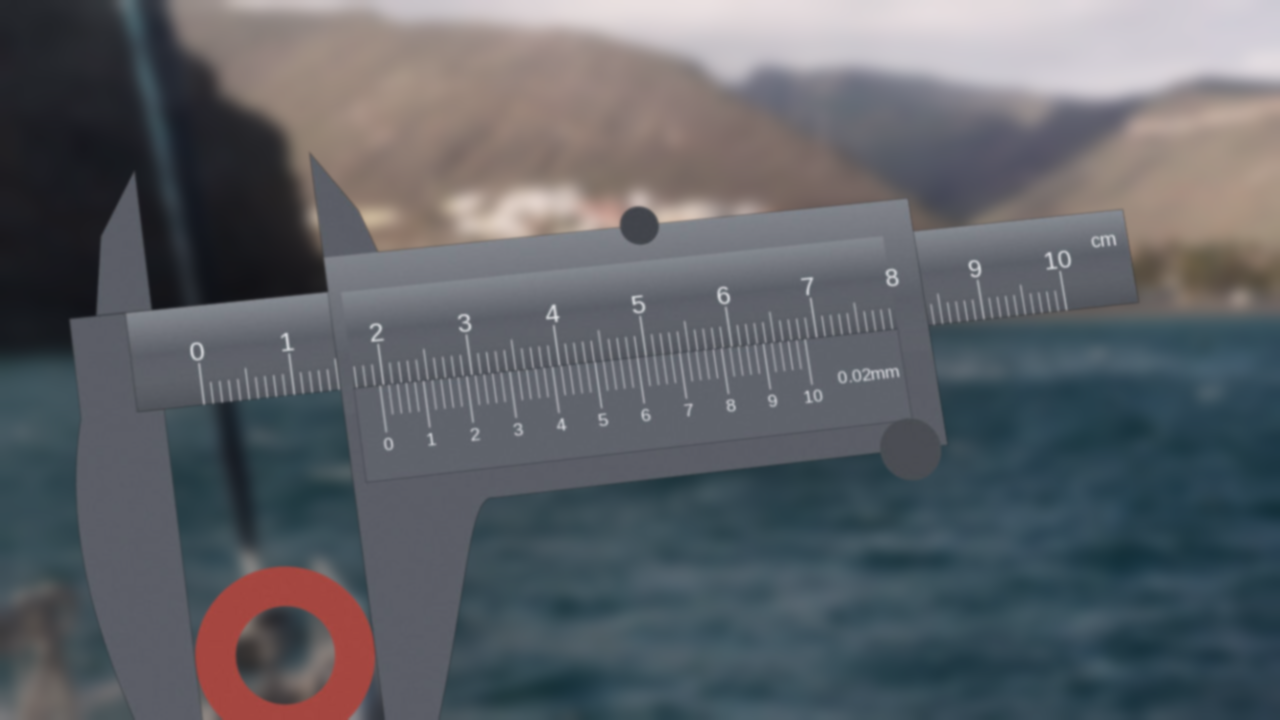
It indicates 19.6; mm
